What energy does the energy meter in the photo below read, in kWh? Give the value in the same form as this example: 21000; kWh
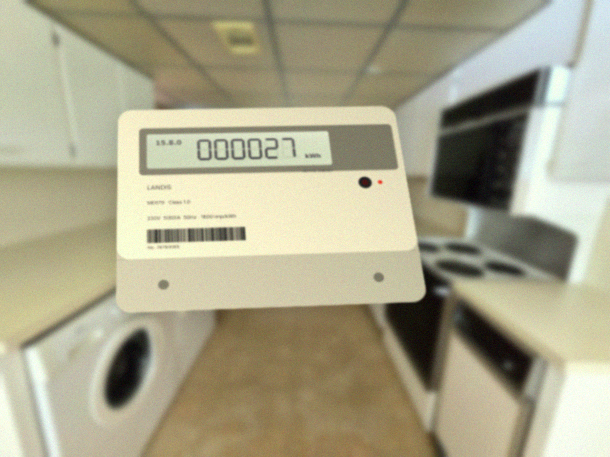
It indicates 27; kWh
